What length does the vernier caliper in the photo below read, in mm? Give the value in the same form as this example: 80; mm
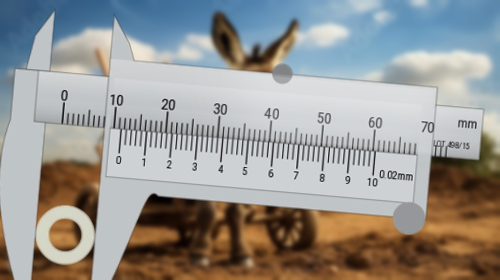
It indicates 11.4; mm
